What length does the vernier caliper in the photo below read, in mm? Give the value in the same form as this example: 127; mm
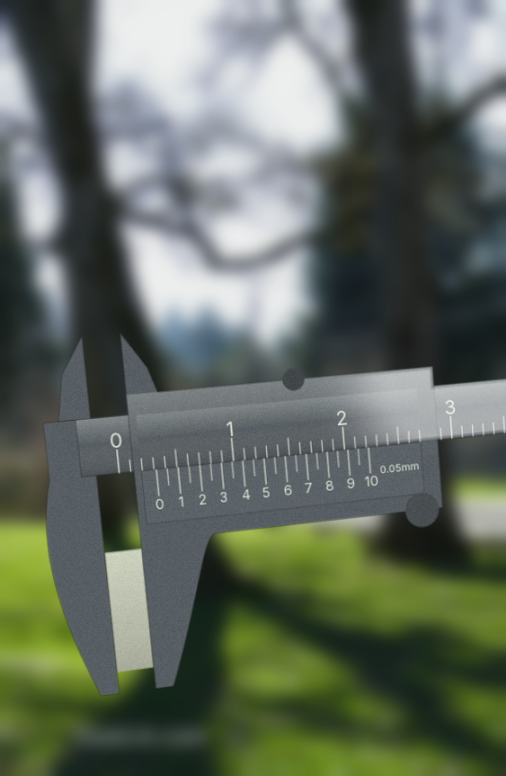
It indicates 3.2; mm
